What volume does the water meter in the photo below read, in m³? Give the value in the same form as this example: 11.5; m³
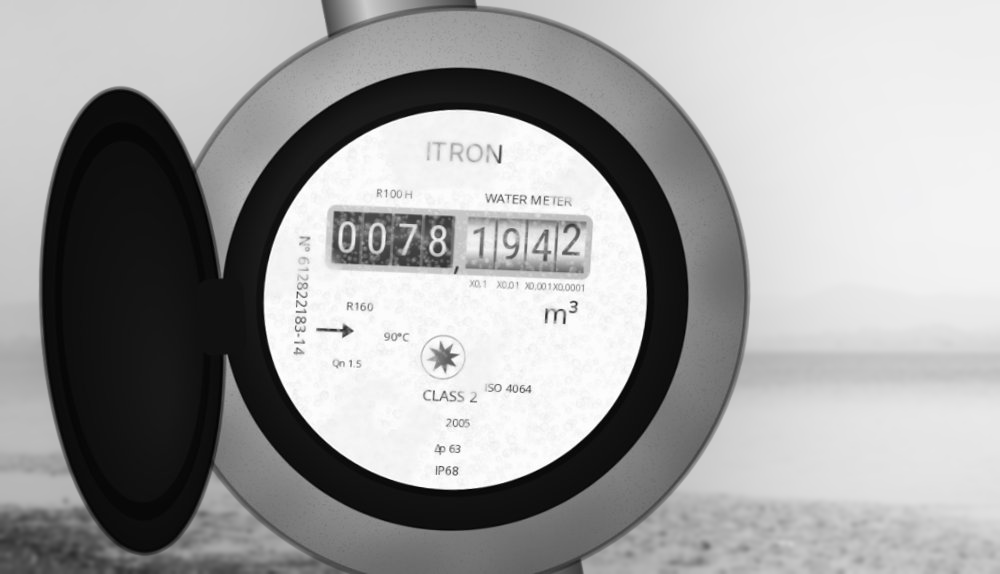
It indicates 78.1942; m³
